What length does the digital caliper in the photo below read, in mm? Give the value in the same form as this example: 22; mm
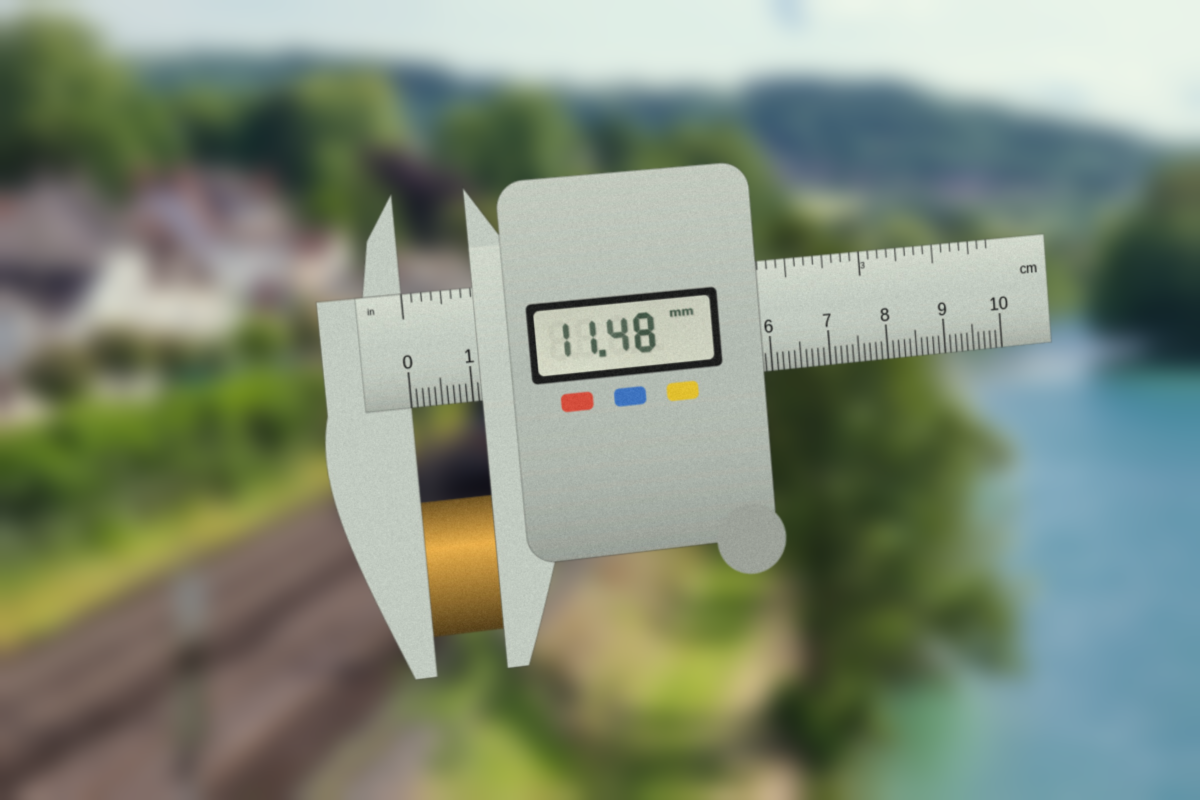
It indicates 11.48; mm
